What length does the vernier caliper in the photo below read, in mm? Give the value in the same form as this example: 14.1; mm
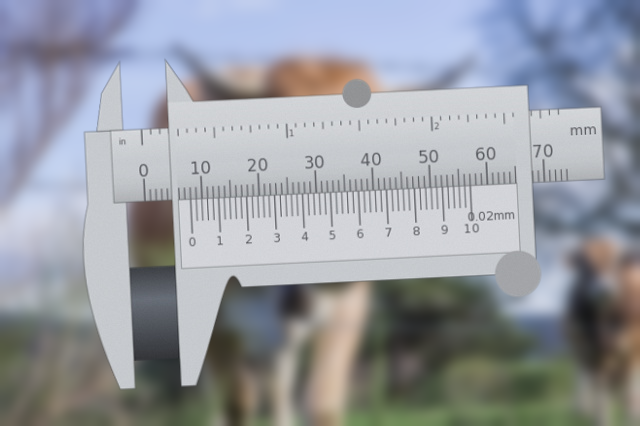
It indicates 8.0; mm
